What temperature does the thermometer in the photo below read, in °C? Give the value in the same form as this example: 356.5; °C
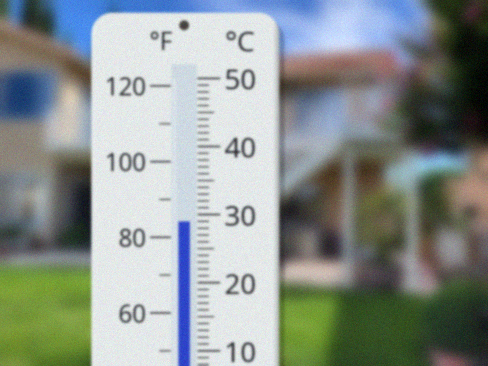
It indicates 29; °C
